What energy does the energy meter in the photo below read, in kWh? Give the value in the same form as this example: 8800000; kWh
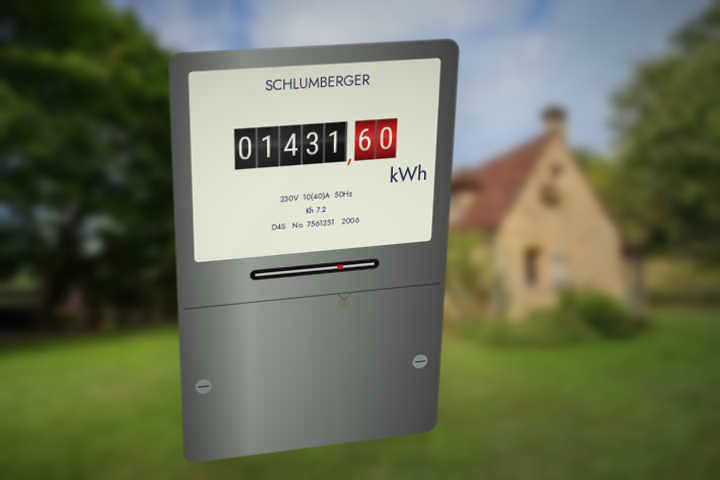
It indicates 1431.60; kWh
